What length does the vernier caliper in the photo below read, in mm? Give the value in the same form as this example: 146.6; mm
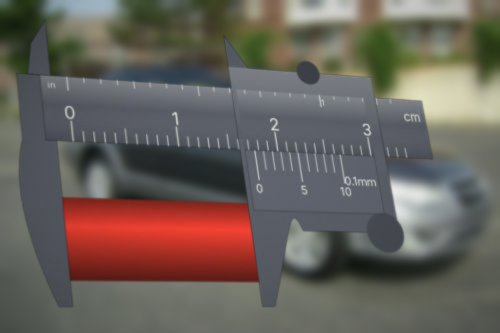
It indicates 17.6; mm
